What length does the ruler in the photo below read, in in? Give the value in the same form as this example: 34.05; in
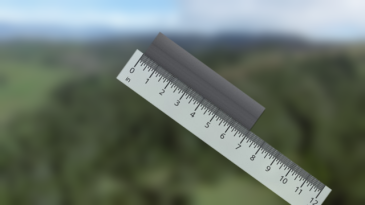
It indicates 7; in
